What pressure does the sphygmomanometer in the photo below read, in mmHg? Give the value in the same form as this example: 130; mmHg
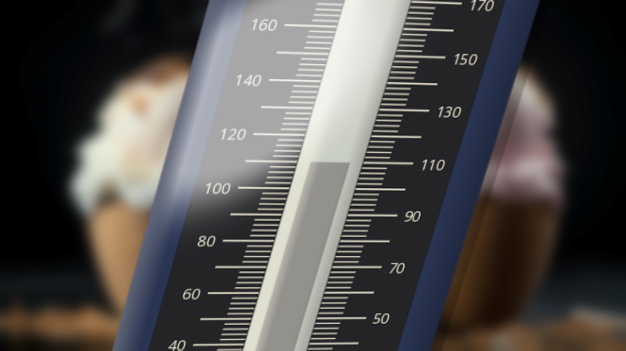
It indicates 110; mmHg
